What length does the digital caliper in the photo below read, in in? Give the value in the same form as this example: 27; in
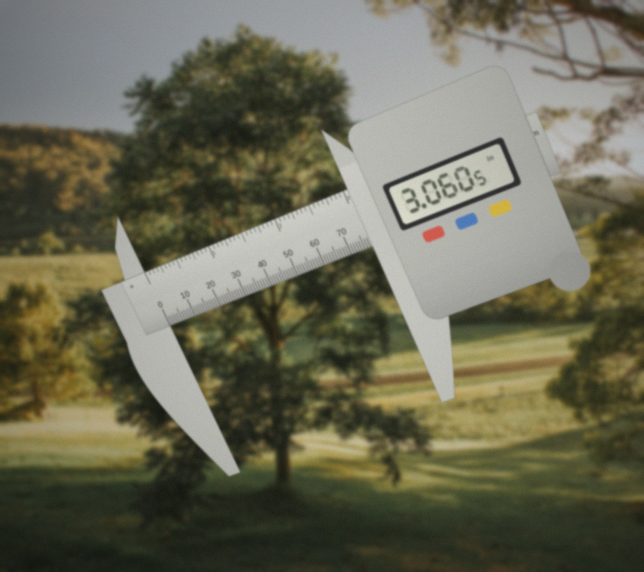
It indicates 3.0605; in
